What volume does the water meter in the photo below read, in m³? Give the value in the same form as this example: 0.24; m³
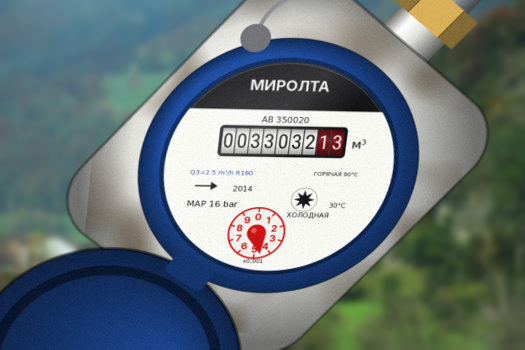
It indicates 33032.134; m³
